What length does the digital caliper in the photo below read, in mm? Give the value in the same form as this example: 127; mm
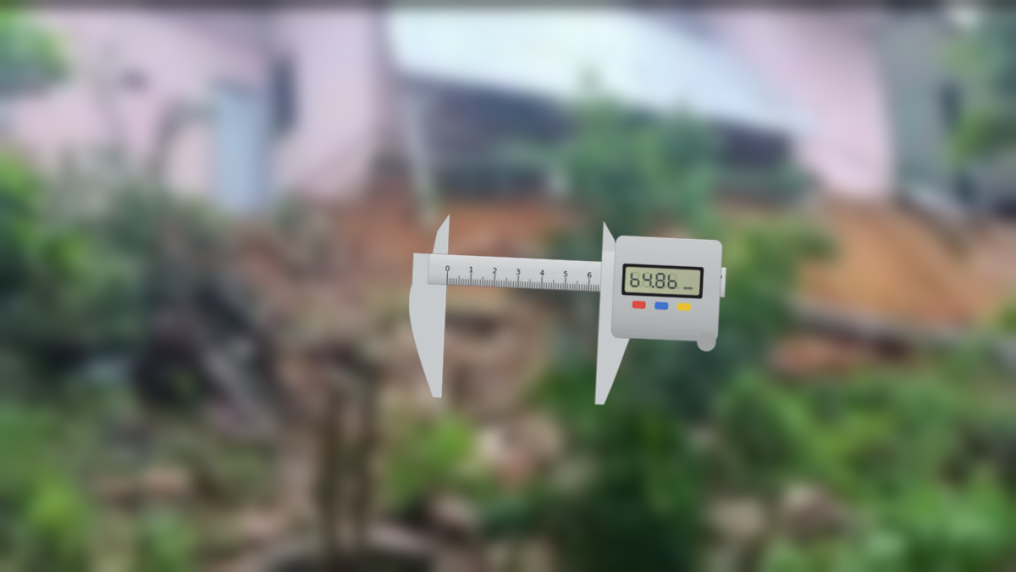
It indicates 64.86; mm
